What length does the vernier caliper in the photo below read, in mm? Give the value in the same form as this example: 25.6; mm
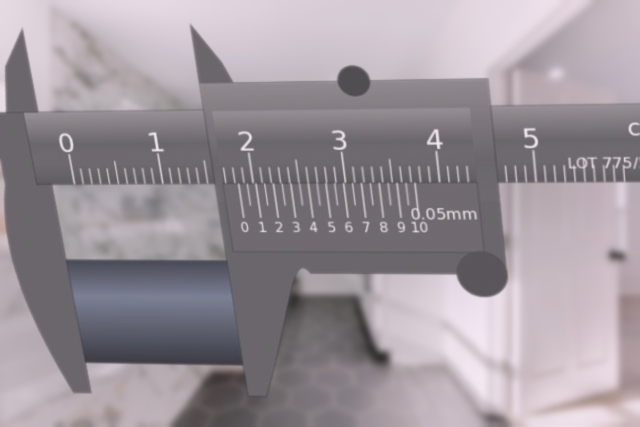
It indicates 18.4; mm
